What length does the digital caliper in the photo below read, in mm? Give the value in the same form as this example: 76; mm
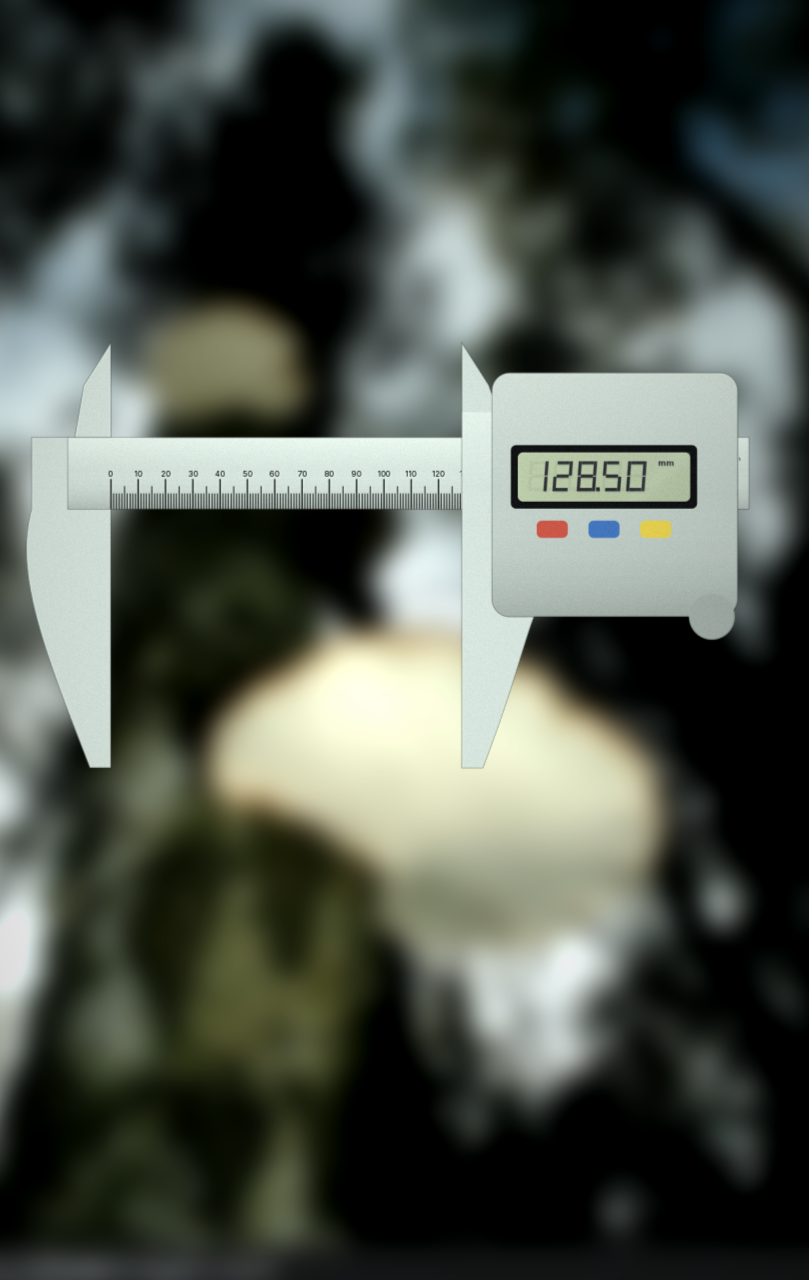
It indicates 128.50; mm
